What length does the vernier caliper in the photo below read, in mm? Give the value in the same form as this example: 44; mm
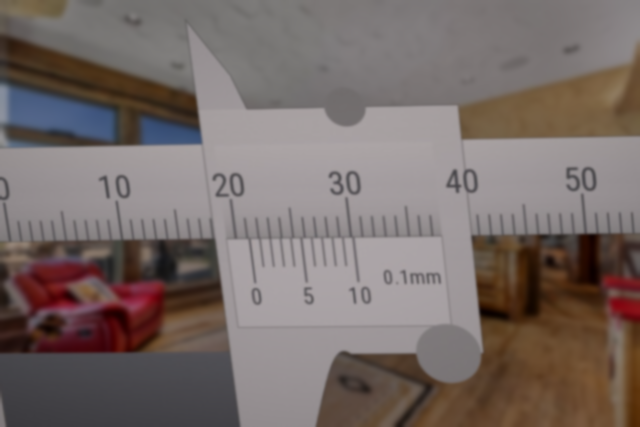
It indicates 21.2; mm
